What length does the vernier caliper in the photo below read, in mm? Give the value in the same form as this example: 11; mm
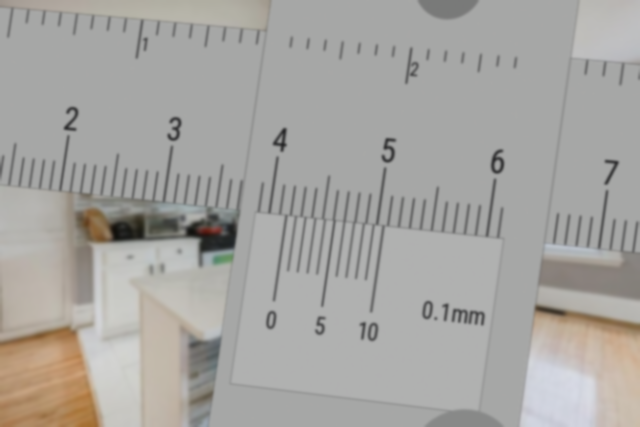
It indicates 41.6; mm
